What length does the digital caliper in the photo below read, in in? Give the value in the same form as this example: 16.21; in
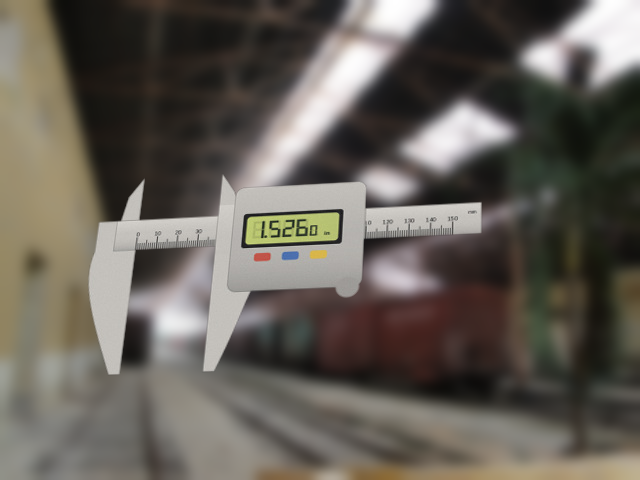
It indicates 1.5260; in
